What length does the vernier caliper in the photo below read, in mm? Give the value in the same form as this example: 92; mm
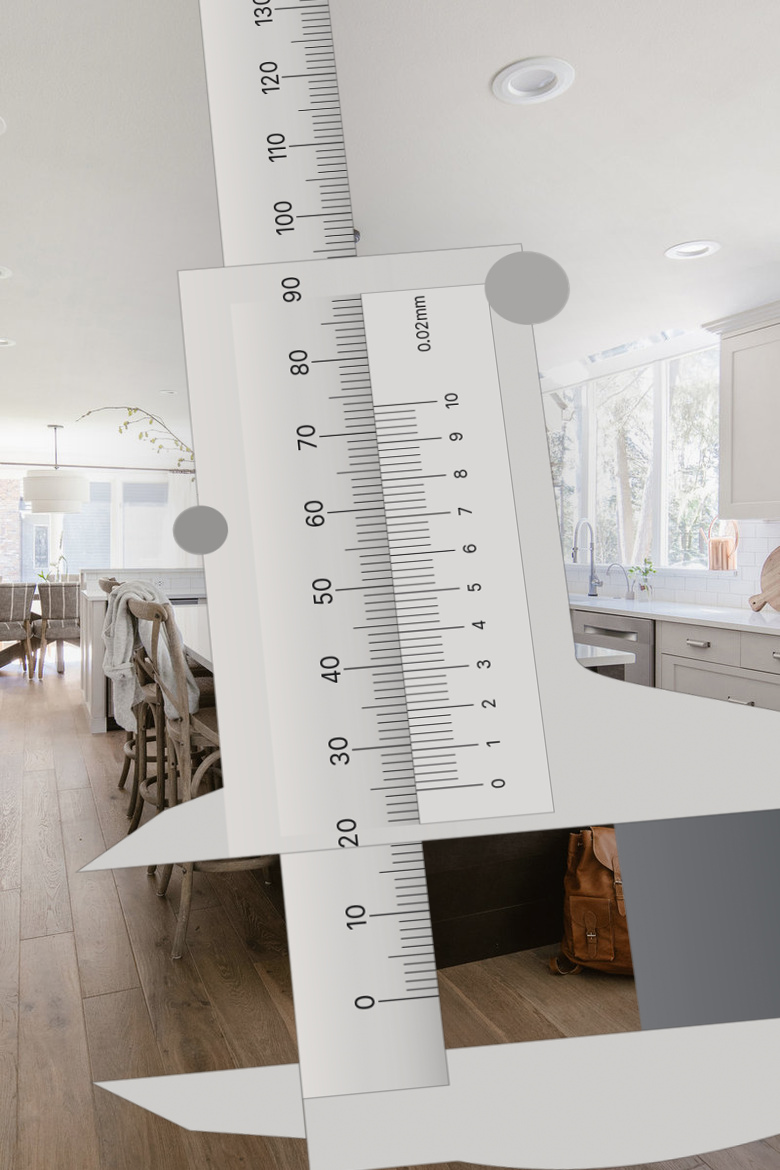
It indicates 24.4; mm
